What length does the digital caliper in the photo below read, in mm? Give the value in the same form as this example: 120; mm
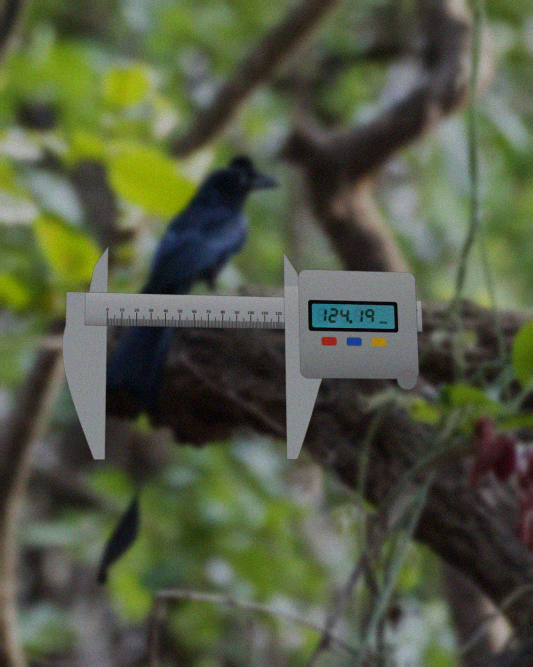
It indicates 124.19; mm
